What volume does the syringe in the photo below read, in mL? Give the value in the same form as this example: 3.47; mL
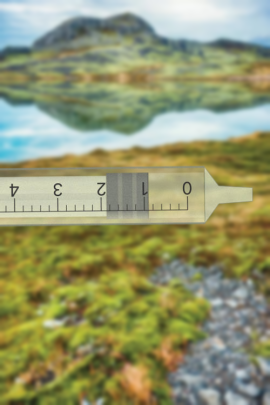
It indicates 0.9; mL
